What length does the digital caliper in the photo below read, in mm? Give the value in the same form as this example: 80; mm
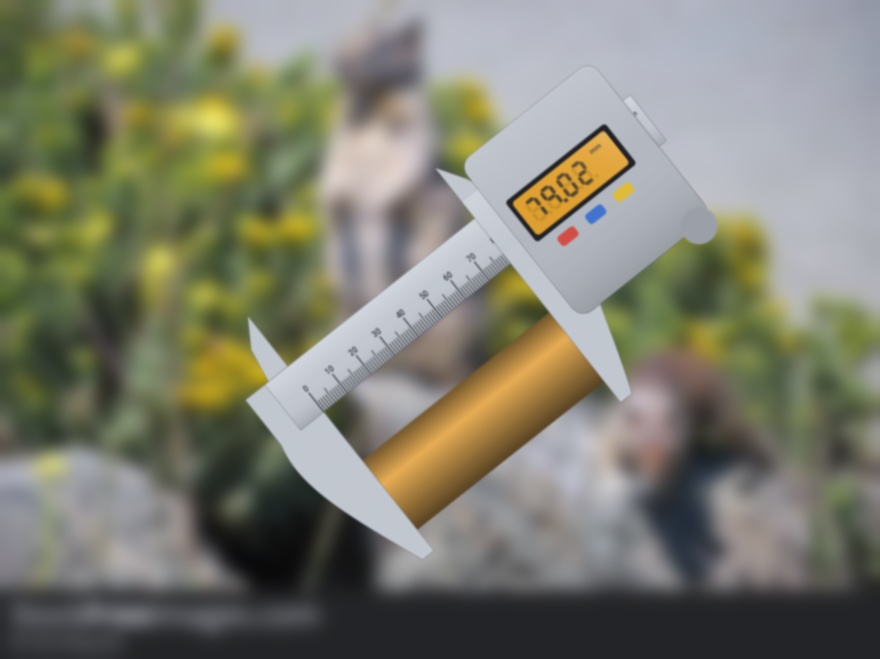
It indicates 79.02; mm
